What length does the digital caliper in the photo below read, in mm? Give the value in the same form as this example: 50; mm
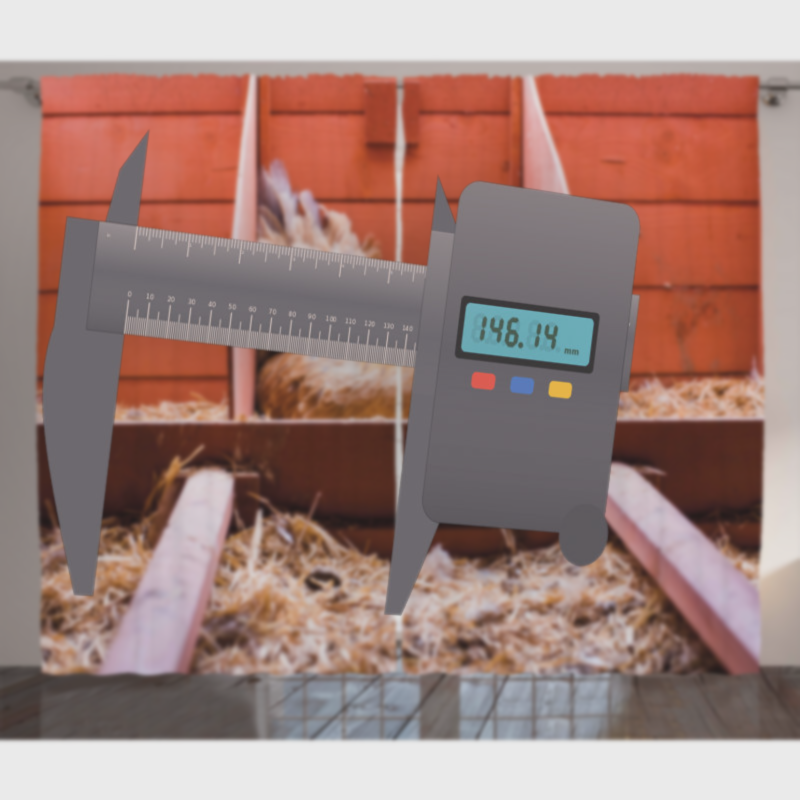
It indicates 146.14; mm
